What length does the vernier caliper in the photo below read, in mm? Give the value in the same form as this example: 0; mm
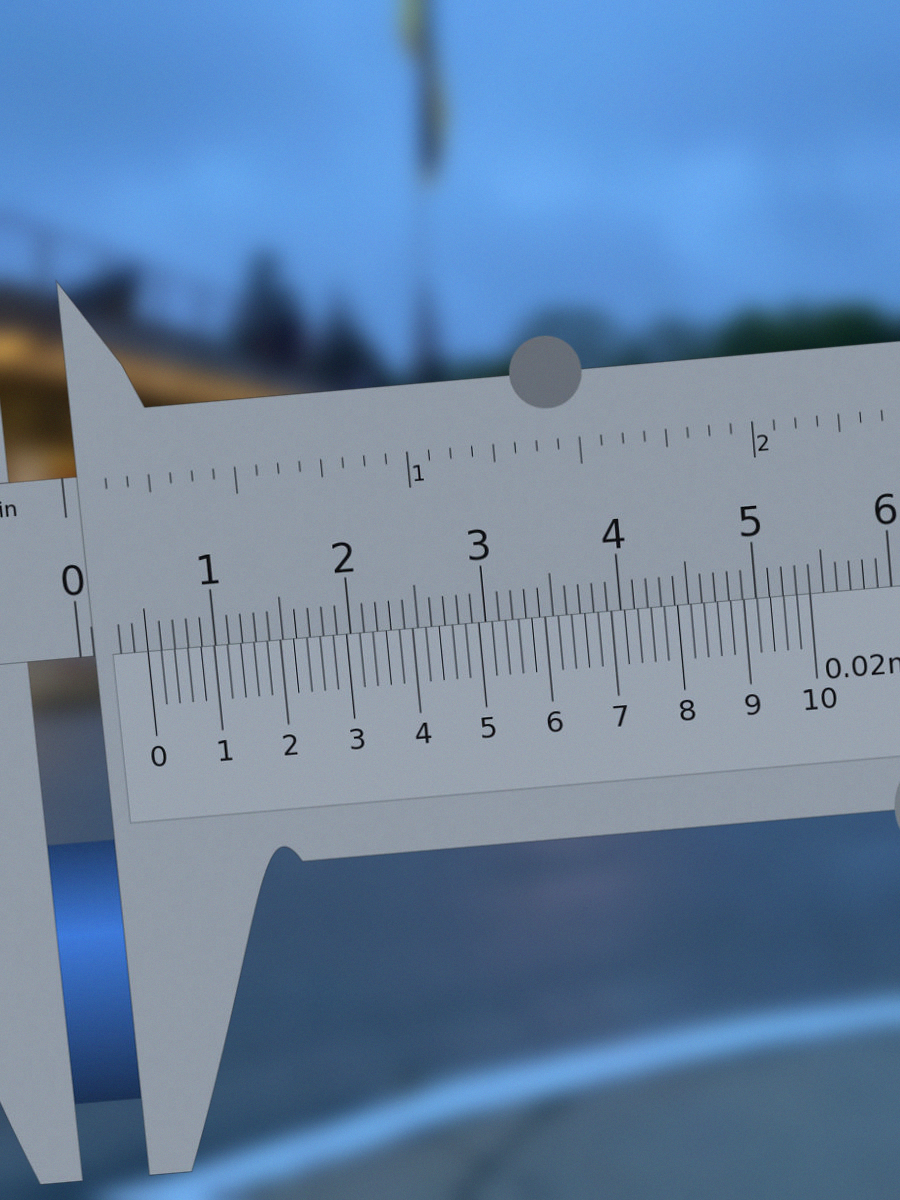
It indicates 5.0; mm
